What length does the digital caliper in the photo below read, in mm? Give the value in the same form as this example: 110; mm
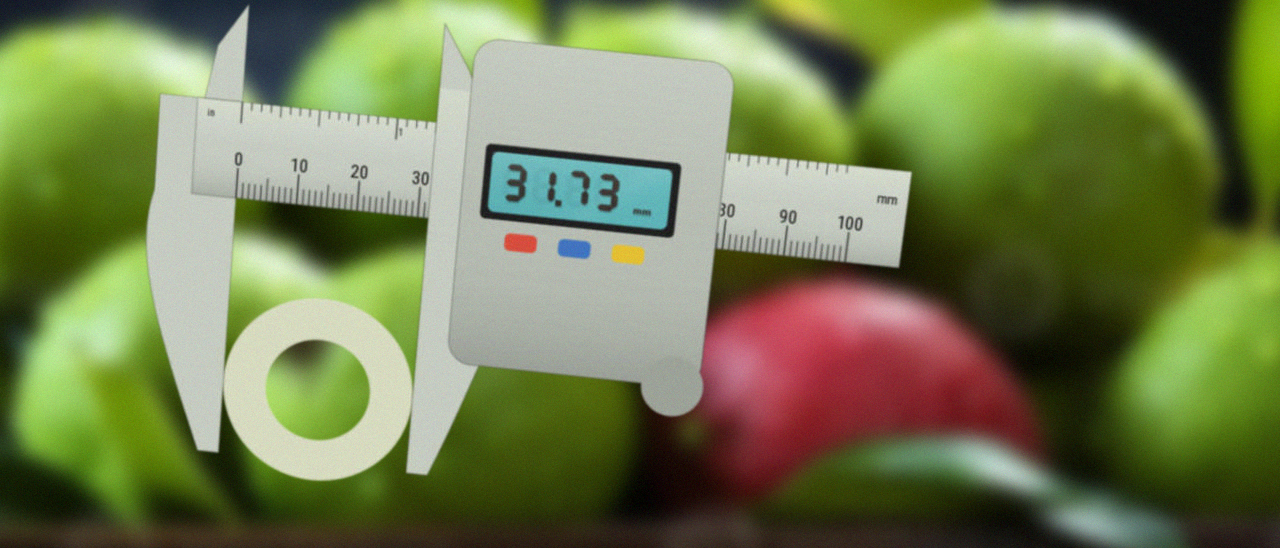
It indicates 31.73; mm
